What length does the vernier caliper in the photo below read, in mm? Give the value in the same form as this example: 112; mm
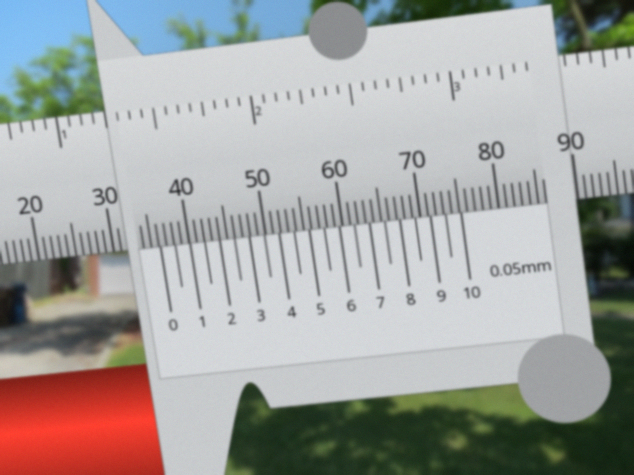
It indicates 36.2; mm
